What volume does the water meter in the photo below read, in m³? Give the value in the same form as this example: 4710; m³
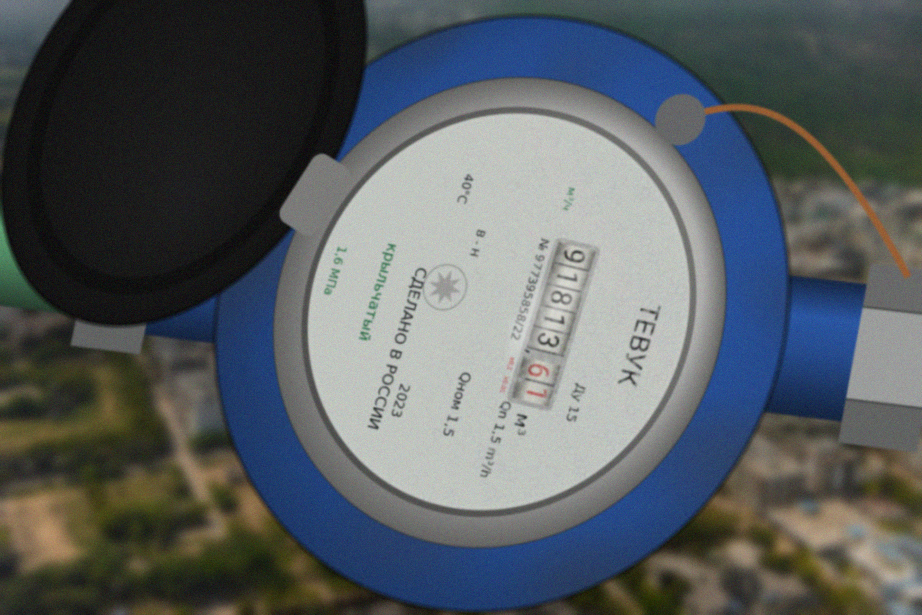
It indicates 91813.61; m³
